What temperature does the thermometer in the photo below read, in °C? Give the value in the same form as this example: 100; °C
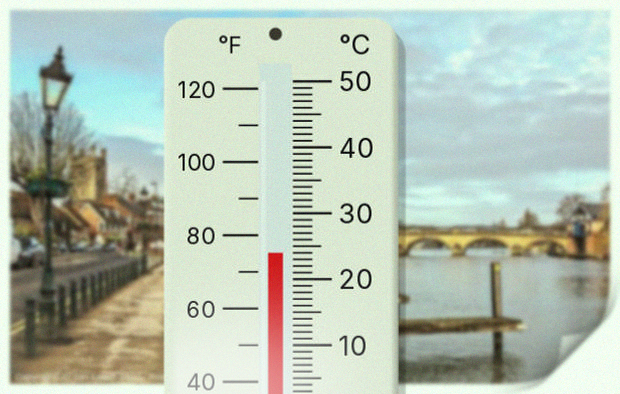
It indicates 24; °C
